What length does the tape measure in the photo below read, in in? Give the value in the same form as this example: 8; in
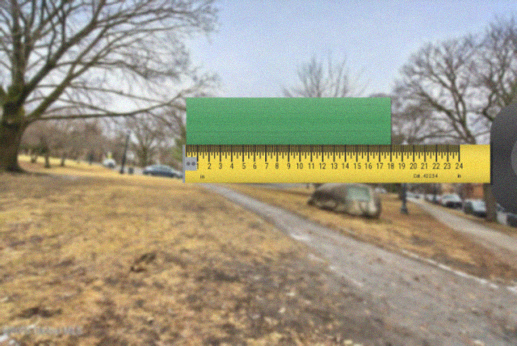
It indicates 18; in
